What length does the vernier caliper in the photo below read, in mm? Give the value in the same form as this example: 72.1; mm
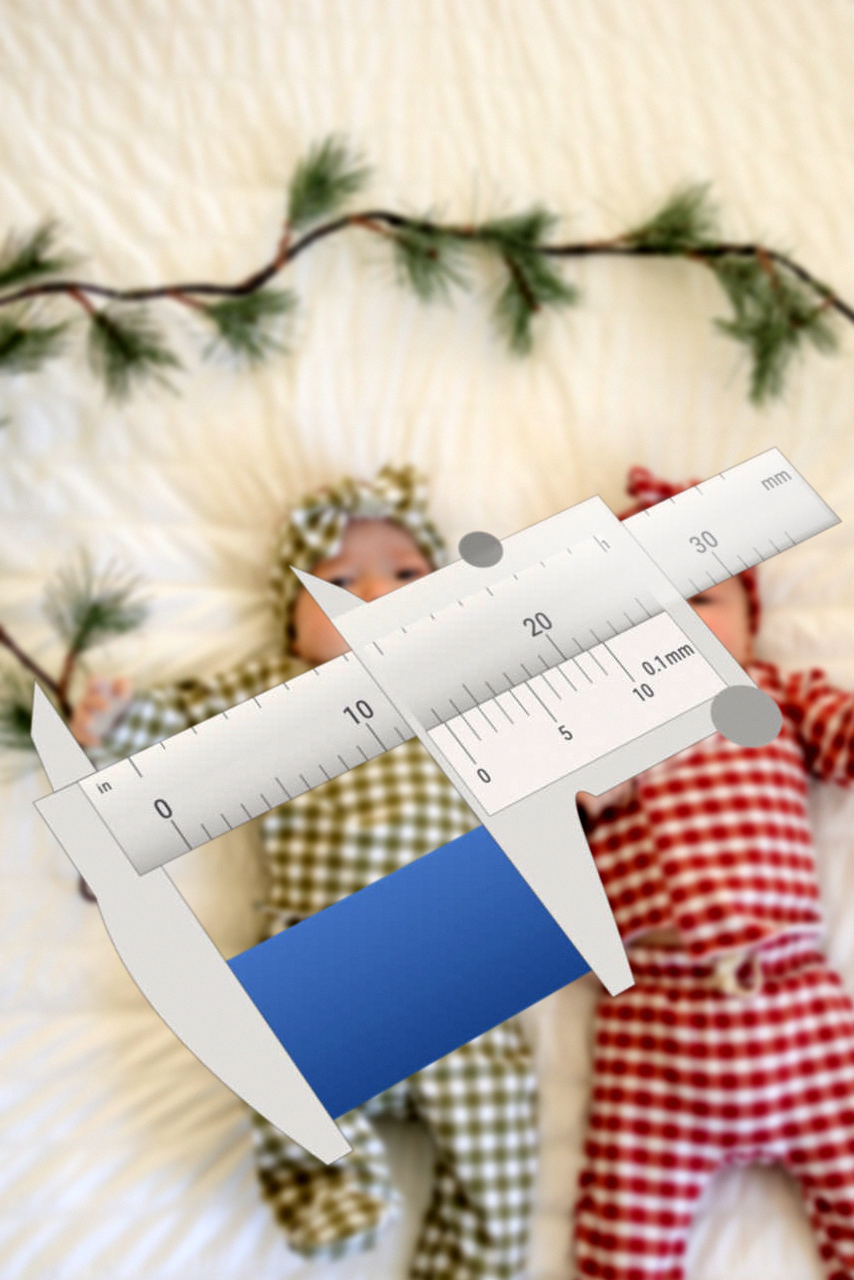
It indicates 13.1; mm
